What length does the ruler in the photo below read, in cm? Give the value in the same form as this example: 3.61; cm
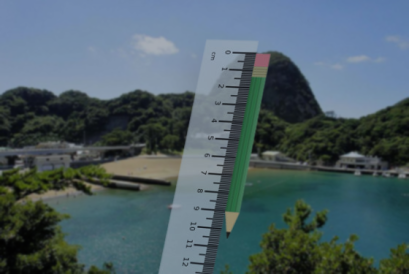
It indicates 10.5; cm
